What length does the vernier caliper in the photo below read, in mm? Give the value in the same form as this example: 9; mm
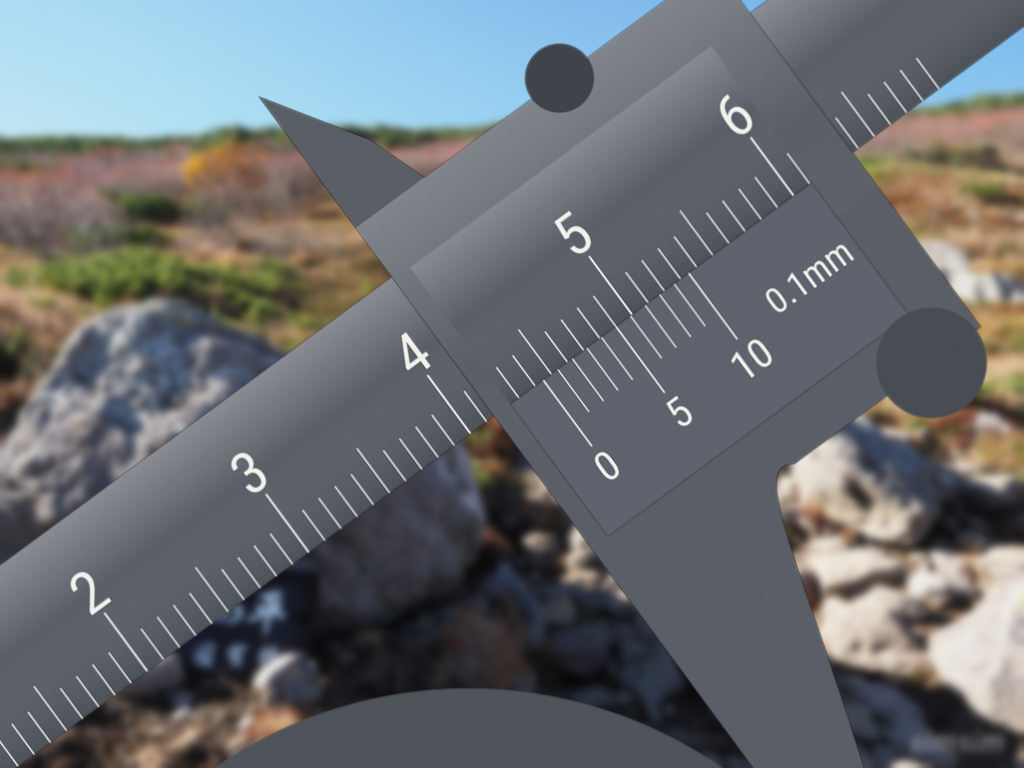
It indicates 44.5; mm
